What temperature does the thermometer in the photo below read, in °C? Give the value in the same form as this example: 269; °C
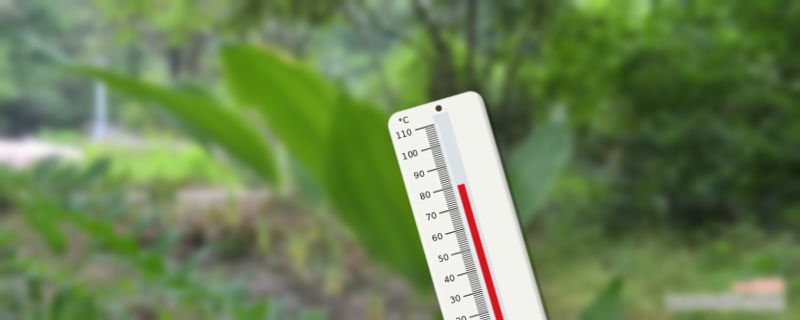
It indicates 80; °C
